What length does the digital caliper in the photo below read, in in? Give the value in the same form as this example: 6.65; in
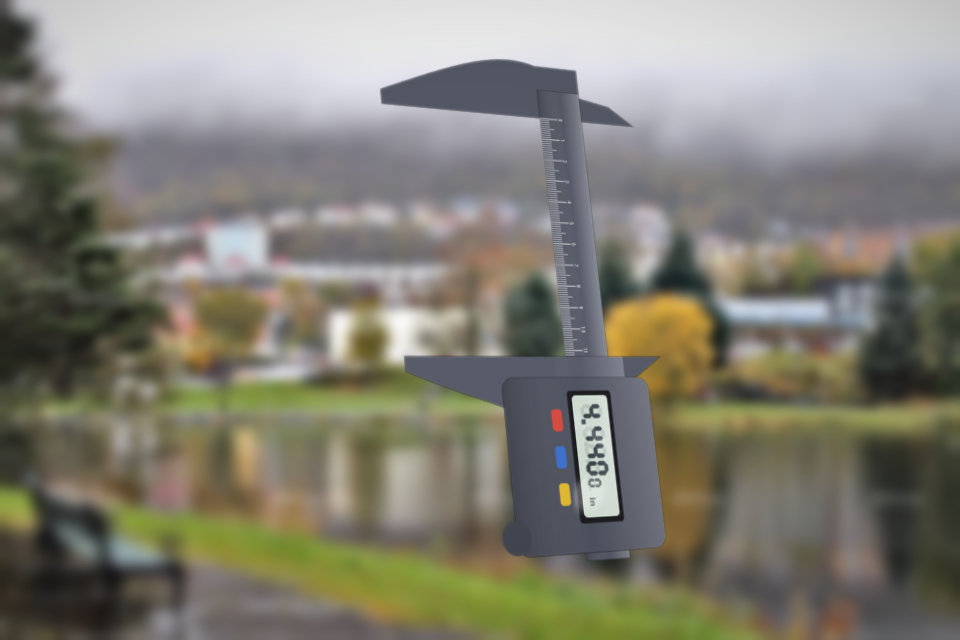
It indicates 4.4400; in
